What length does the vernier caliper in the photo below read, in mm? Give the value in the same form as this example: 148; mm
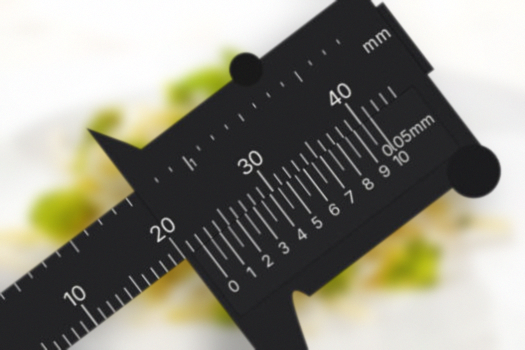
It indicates 22.0; mm
